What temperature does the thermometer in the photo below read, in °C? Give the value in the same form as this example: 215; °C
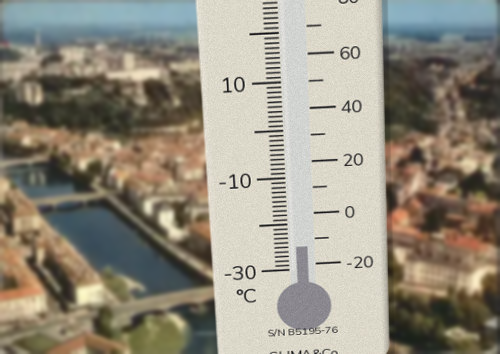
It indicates -25; °C
